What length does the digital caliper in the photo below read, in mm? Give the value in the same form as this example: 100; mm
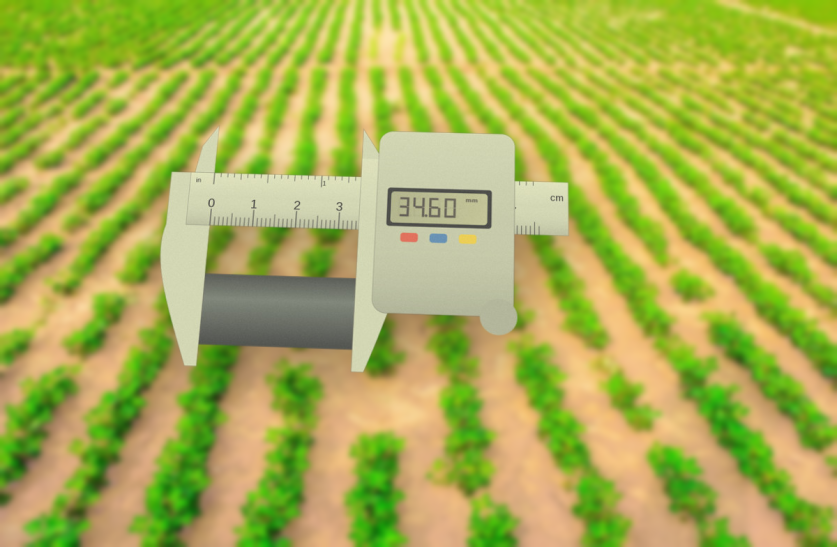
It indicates 34.60; mm
